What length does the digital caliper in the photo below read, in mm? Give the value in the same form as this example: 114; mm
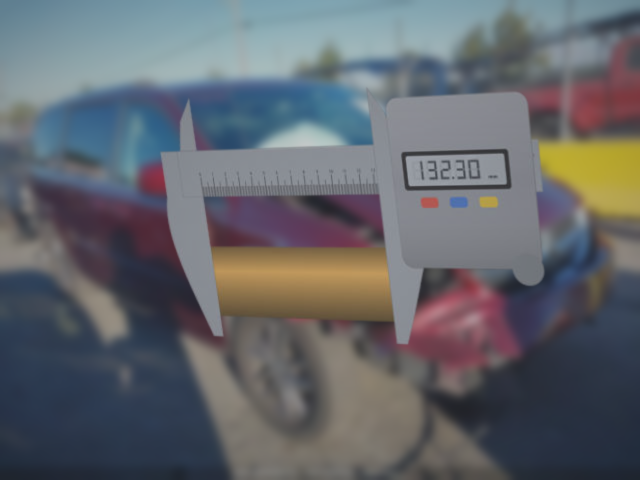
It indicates 132.30; mm
